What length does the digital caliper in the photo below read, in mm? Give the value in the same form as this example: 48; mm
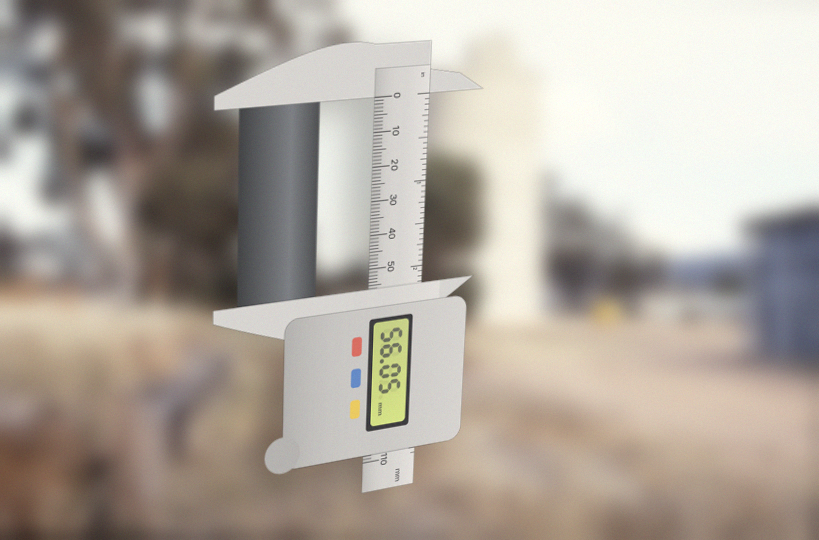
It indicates 56.05; mm
